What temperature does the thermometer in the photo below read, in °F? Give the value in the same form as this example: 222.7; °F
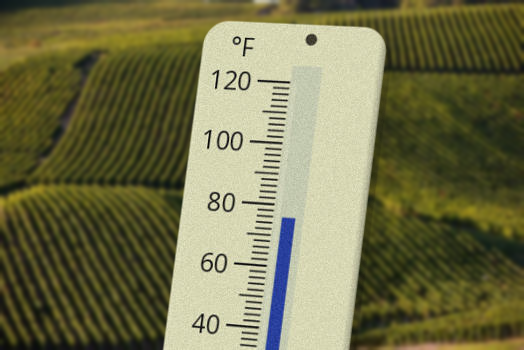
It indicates 76; °F
